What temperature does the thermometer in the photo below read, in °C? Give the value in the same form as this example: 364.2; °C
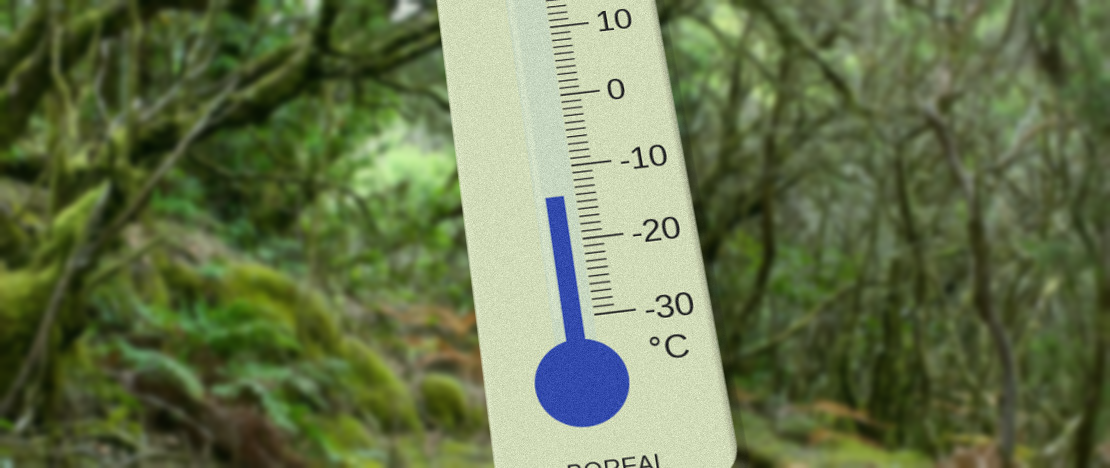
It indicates -14; °C
